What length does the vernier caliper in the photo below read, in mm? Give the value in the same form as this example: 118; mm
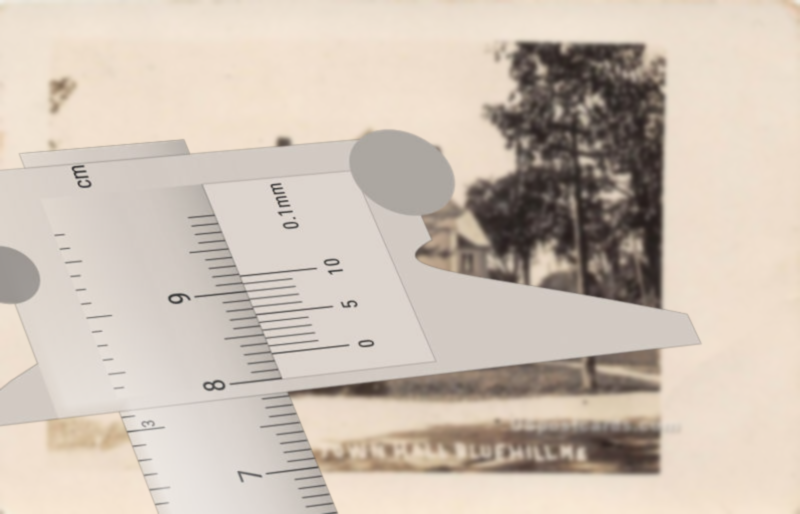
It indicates 82.8; mm
